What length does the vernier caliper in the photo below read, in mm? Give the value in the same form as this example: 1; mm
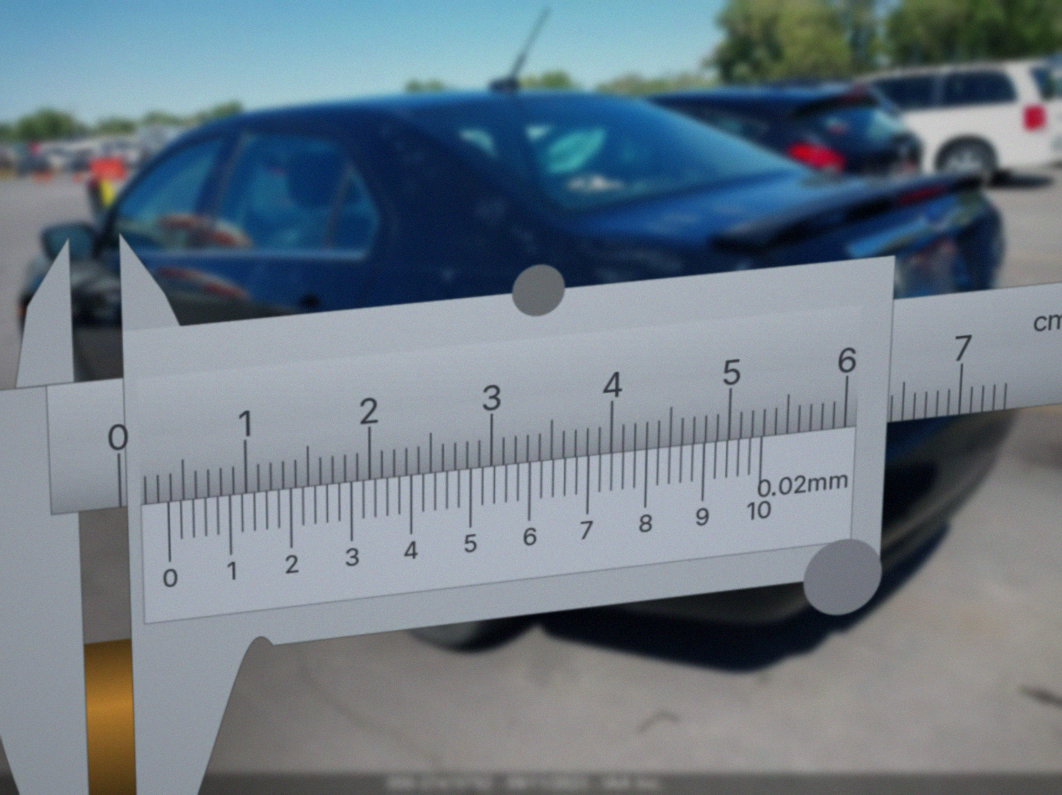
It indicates 3.8; mm
